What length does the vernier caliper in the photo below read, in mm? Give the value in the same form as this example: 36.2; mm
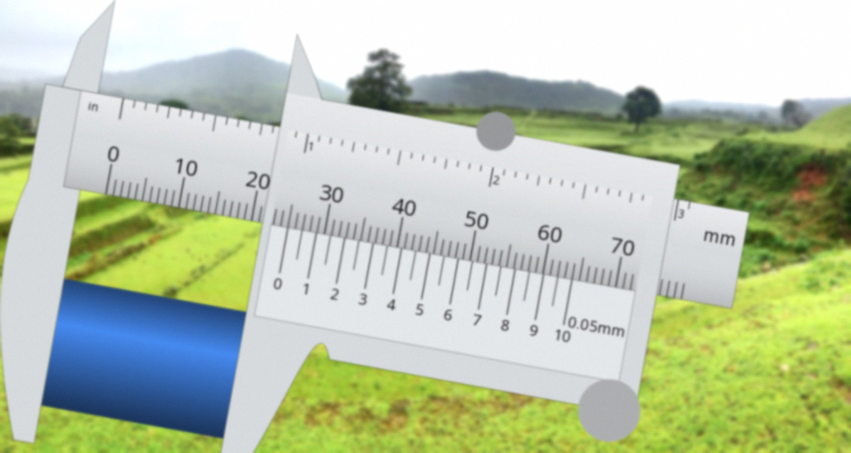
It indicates 25.0; mm
